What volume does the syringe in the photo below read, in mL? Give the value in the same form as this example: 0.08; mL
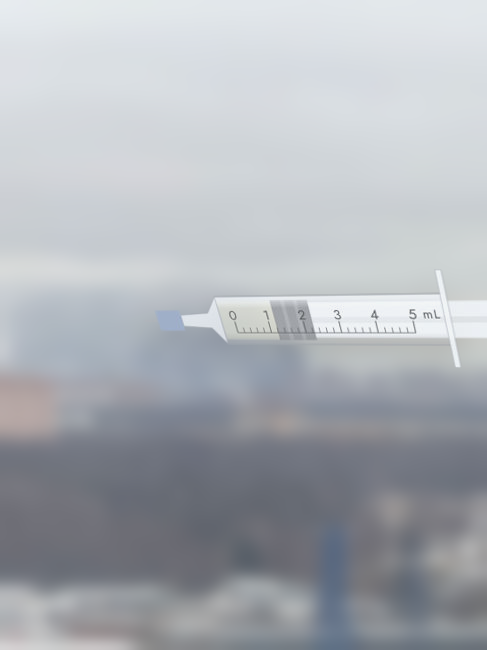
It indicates 1.2; mL
